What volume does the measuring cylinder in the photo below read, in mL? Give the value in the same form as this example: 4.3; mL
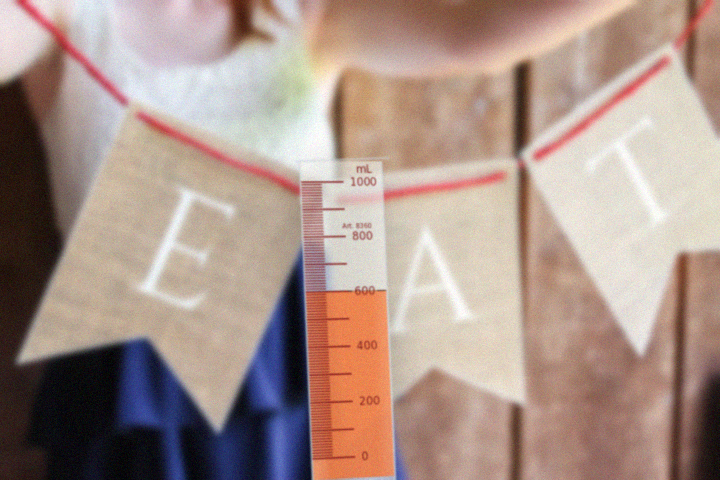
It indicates 600; mL
